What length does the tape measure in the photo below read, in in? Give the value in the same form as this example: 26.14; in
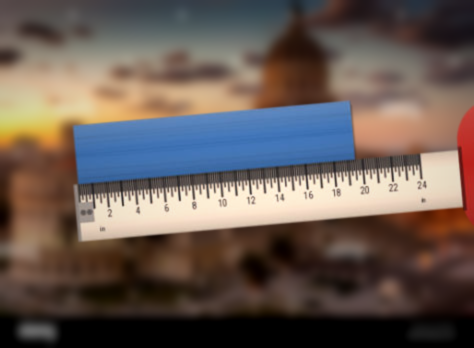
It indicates 19.5; in
